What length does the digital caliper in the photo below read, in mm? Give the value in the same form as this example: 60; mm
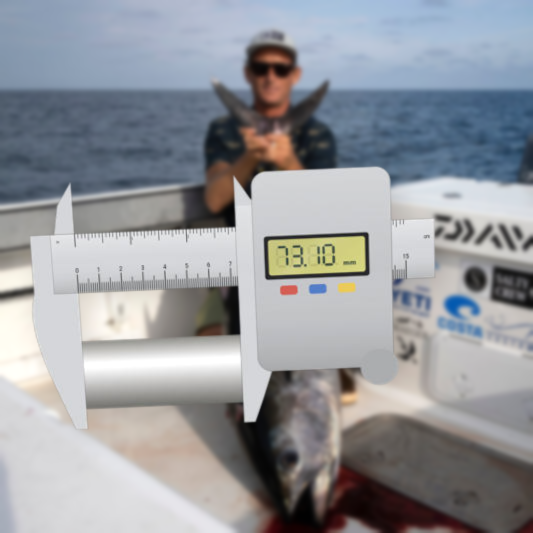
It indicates 73.10; mm
